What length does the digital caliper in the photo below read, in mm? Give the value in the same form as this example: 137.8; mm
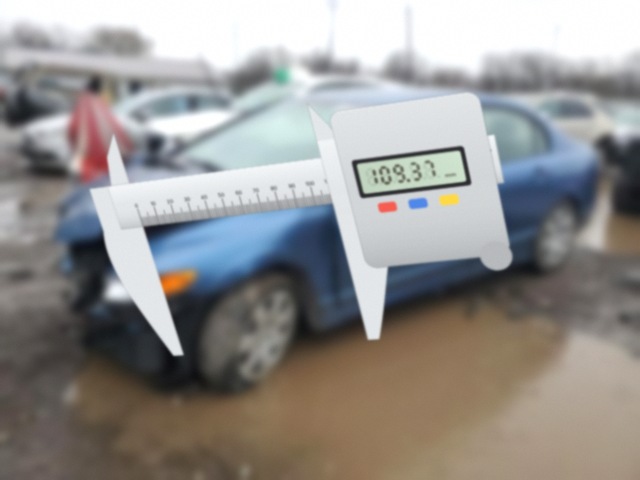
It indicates 109.37; mm
